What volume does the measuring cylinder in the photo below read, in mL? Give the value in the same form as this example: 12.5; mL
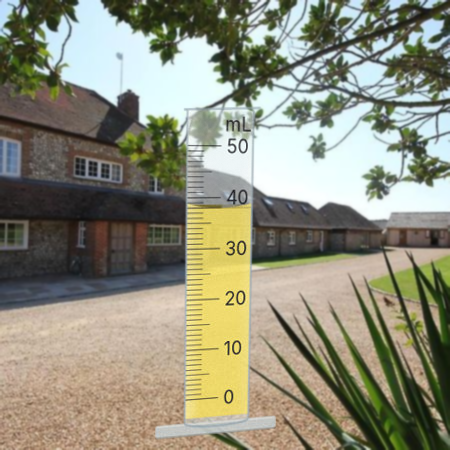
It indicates 38; mL
